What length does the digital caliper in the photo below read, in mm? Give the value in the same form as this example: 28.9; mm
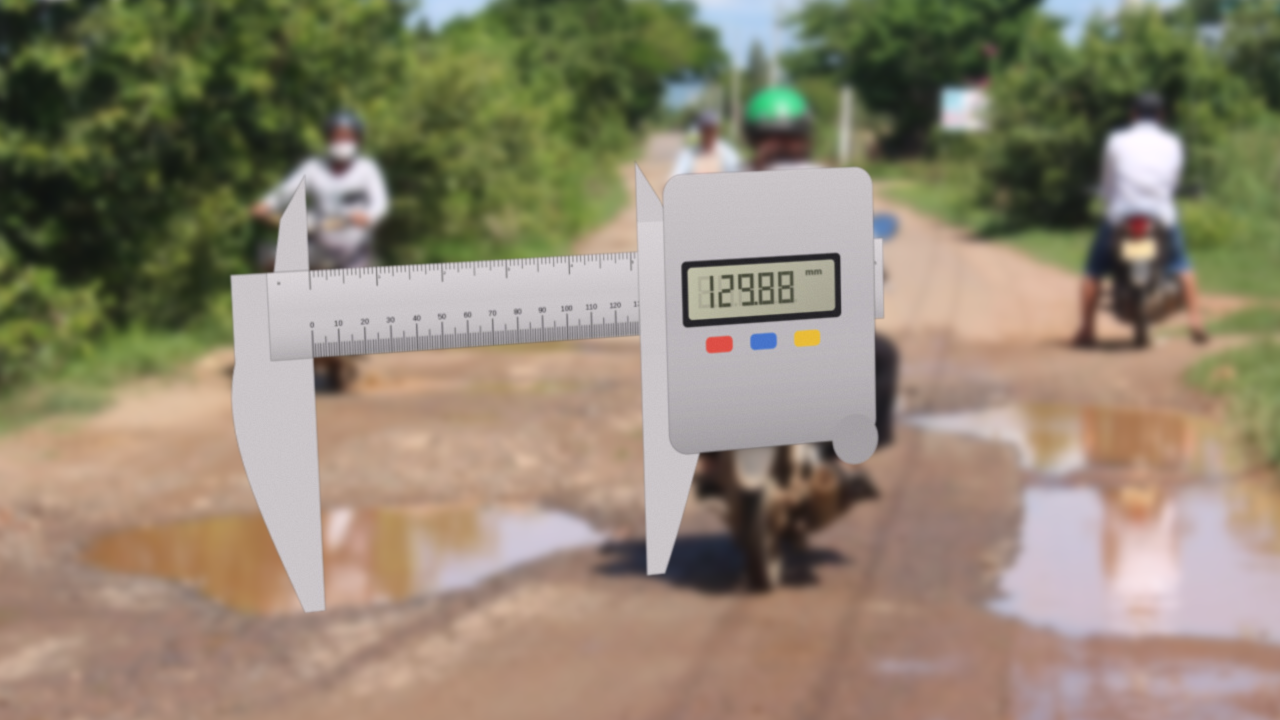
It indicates 129.88; mm
